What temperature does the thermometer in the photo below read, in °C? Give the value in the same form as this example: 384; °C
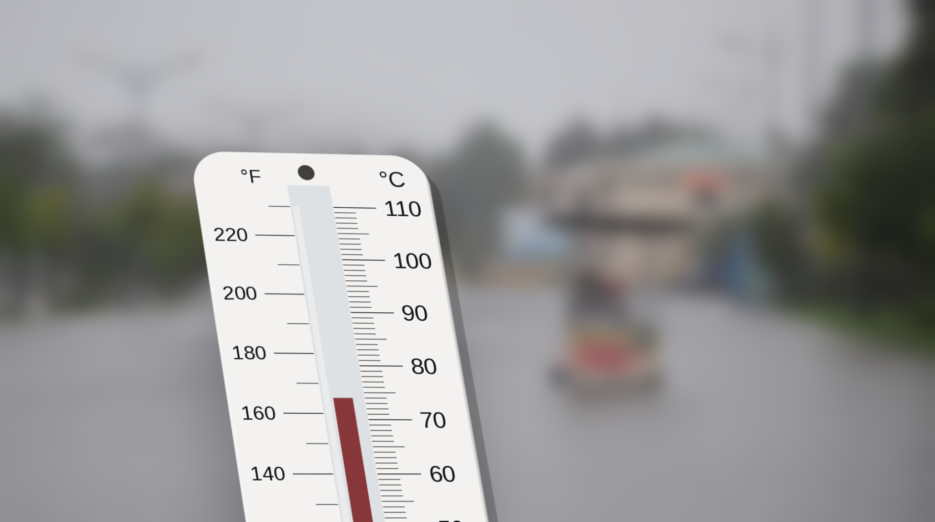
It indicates 74; °C
